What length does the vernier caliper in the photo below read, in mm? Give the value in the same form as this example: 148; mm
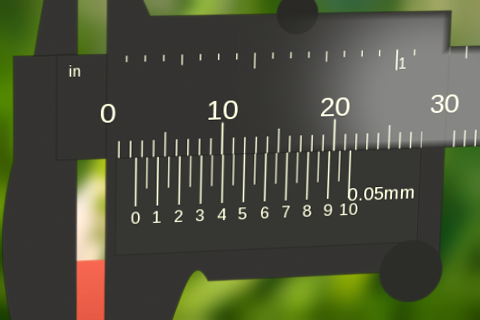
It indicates 2.5; mm
